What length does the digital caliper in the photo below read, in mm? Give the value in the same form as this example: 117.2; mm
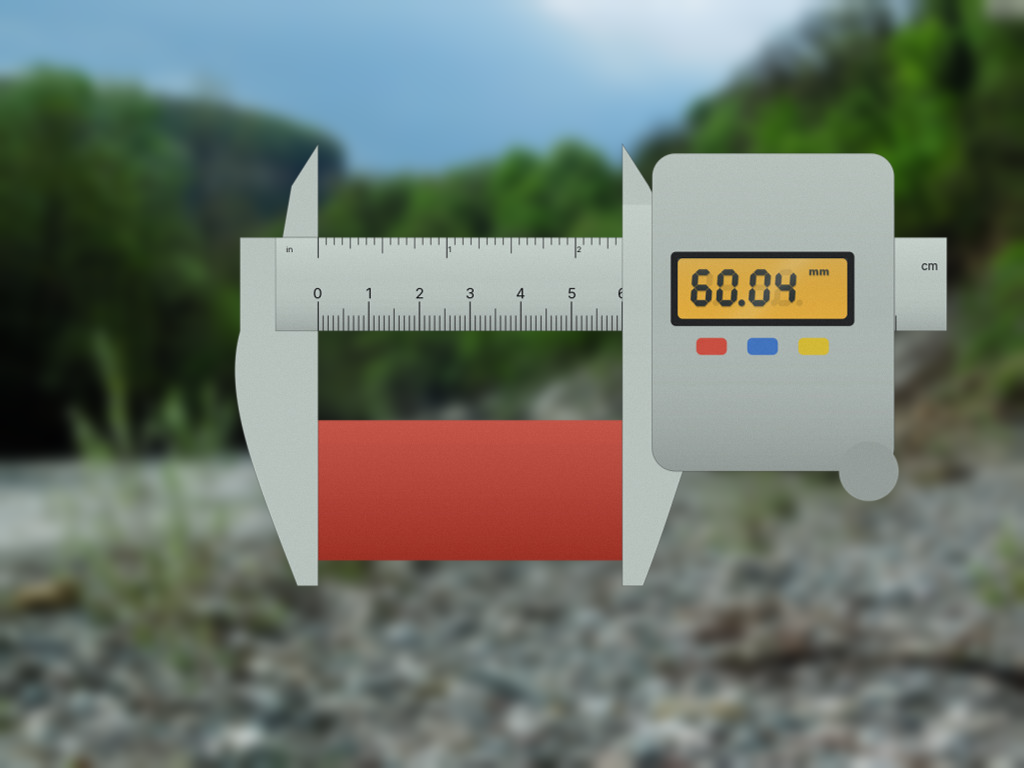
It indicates 60.04; mm
